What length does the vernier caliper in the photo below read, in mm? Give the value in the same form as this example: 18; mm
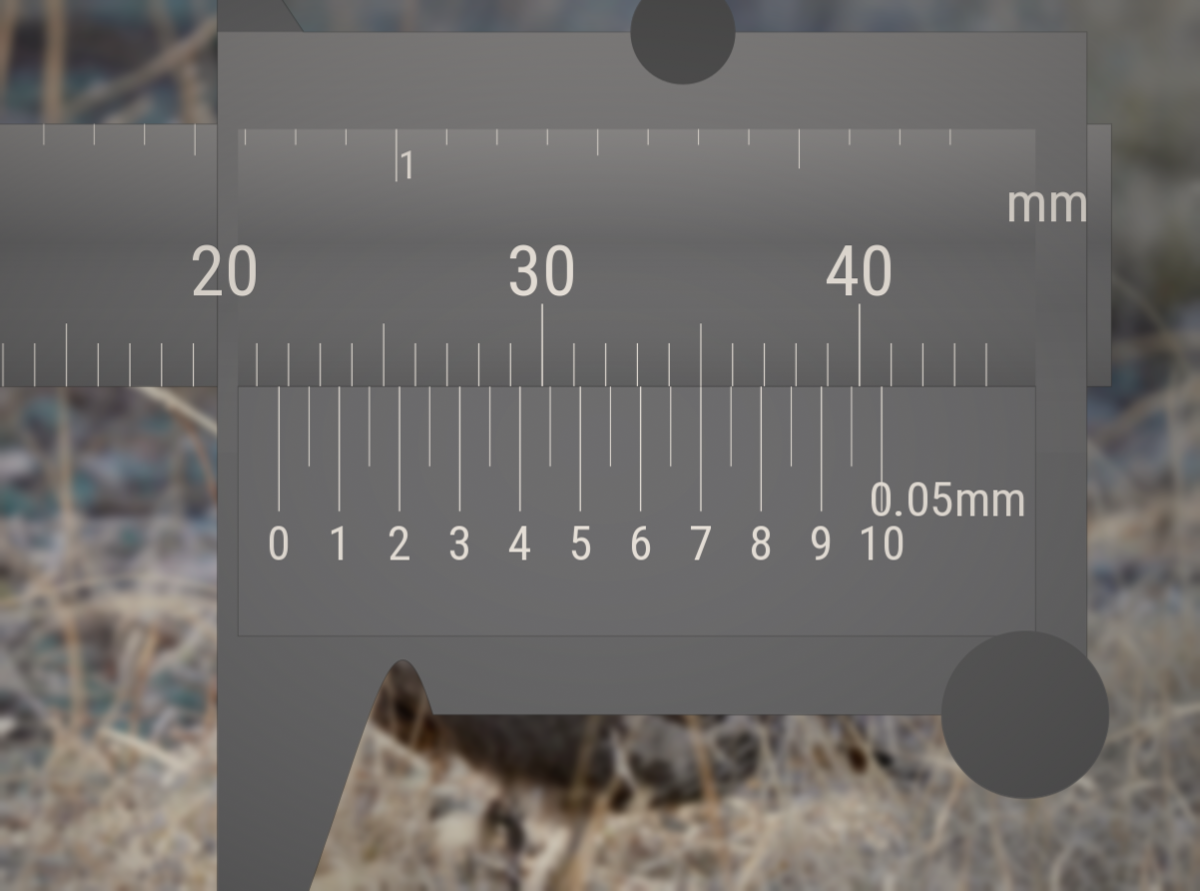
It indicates 21.70; mm
